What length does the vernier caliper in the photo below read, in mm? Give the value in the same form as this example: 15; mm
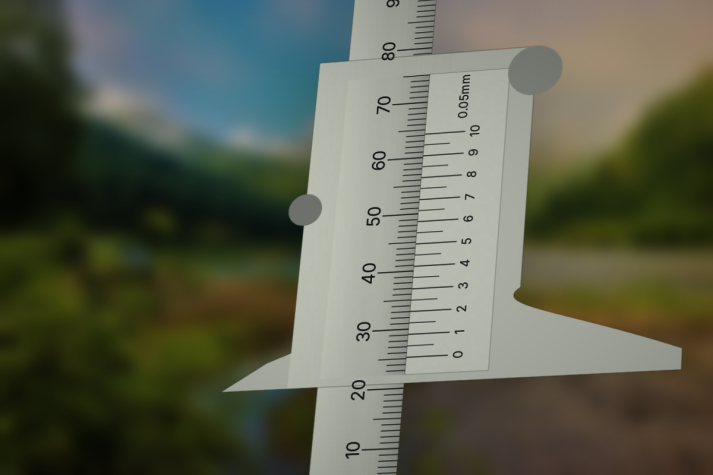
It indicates 25.2; mm
